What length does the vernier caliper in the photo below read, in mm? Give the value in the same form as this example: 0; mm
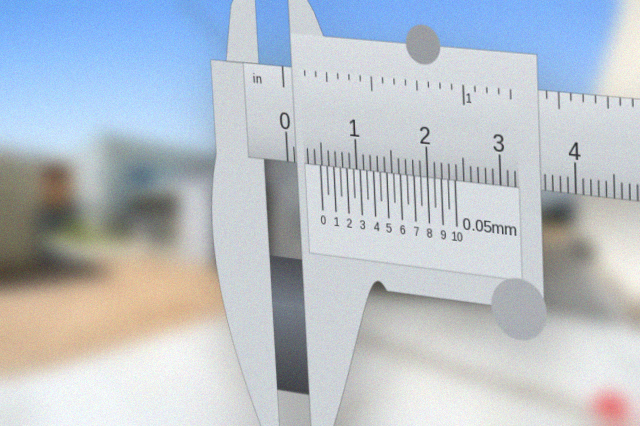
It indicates 4.8; mm
